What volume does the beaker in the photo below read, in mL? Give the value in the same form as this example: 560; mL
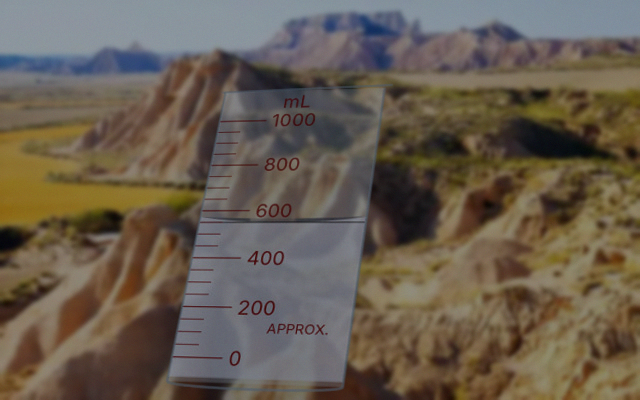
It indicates 550; mL
